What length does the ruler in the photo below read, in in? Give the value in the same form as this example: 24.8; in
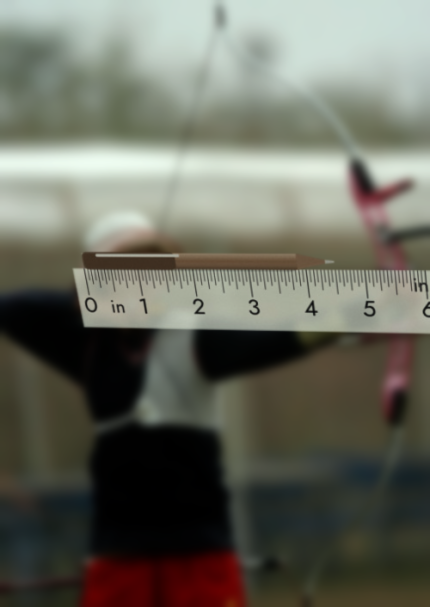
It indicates 4.5; in
